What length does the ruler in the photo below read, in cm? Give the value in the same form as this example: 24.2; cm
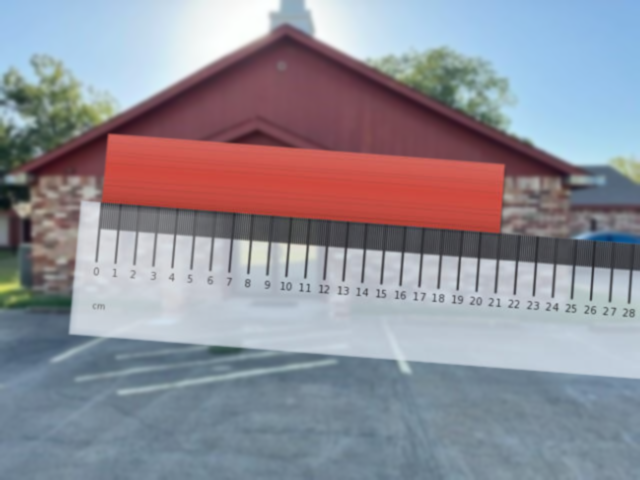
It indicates 21; cm
